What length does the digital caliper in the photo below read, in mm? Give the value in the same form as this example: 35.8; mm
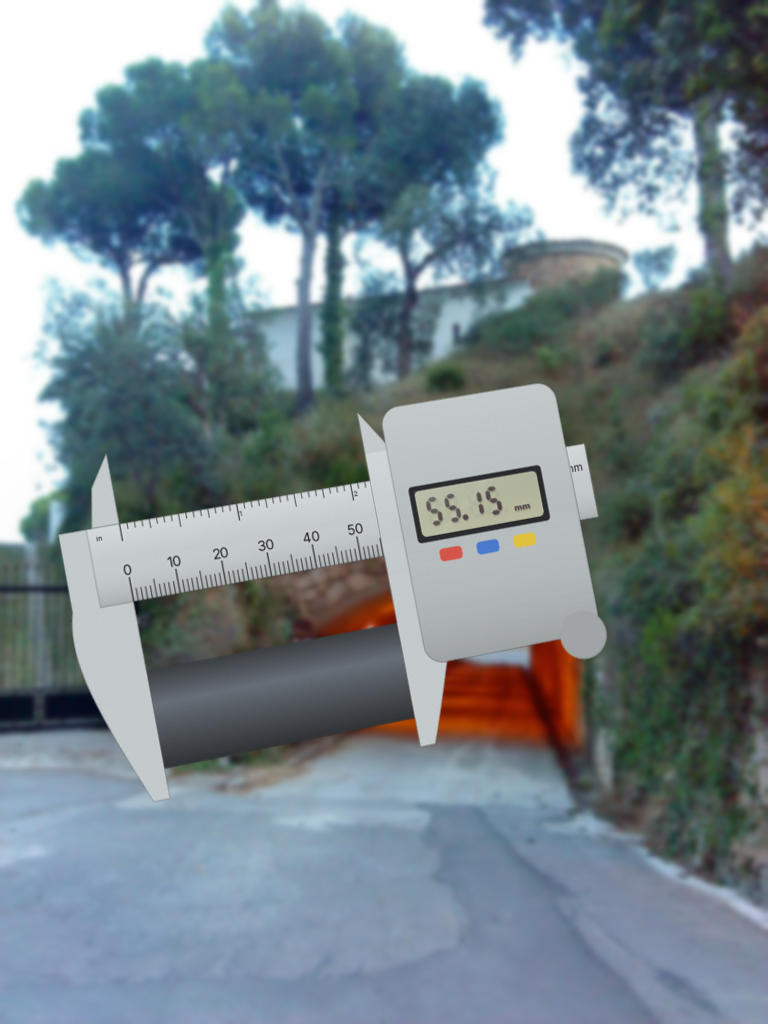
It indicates 55.15; mm
